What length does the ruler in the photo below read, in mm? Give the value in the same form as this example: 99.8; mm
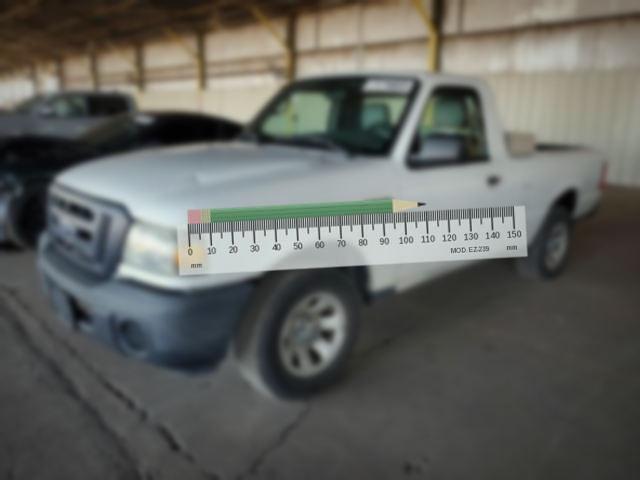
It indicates 110; mm
